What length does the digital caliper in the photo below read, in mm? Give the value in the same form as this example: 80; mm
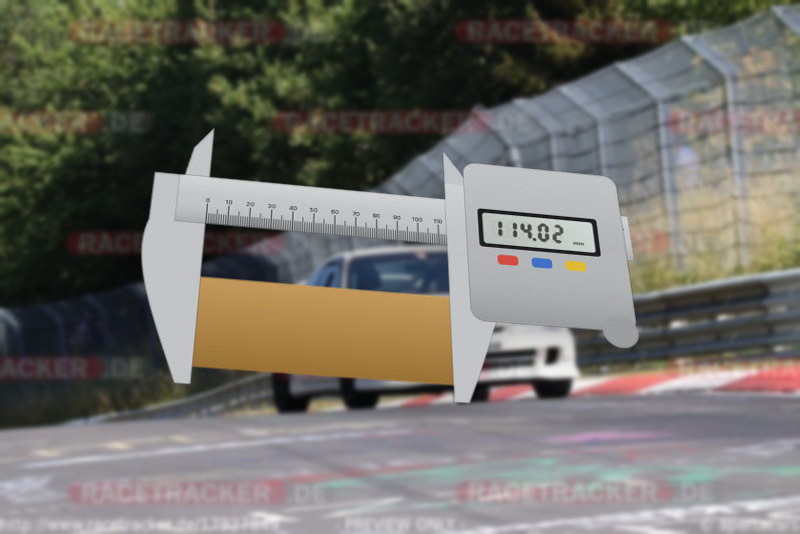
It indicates 114.02; mm
